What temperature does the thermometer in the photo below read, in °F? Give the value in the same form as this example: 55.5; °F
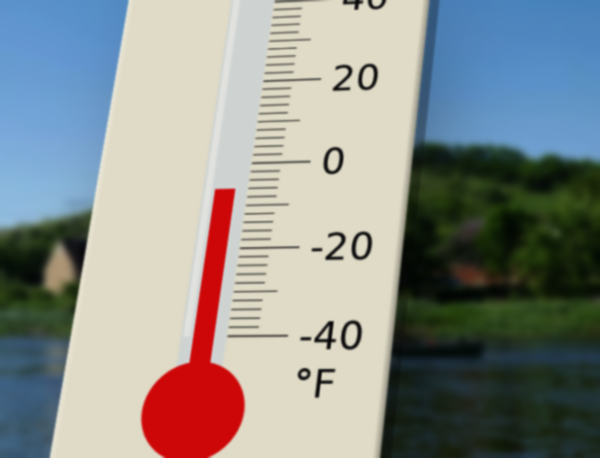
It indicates -6; °F
